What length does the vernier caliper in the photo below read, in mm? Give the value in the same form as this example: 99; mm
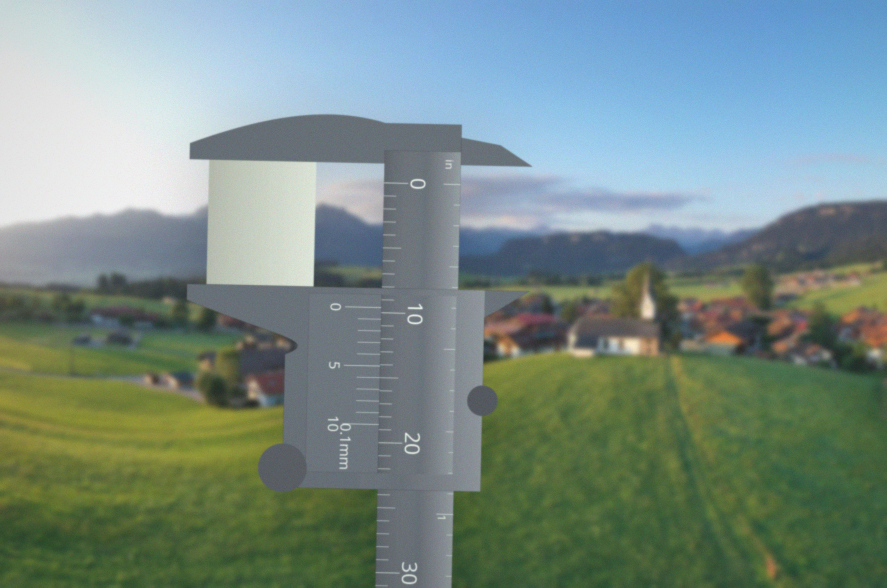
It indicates 9.6; mm
